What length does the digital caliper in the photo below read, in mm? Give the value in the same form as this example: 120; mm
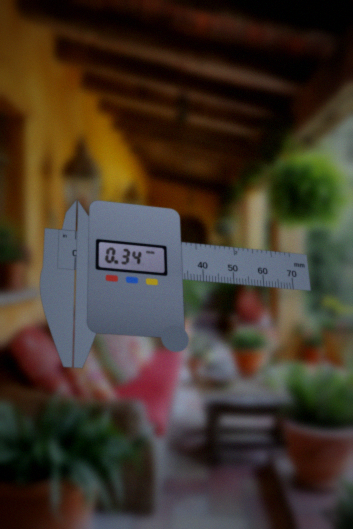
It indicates 0.34; mm
